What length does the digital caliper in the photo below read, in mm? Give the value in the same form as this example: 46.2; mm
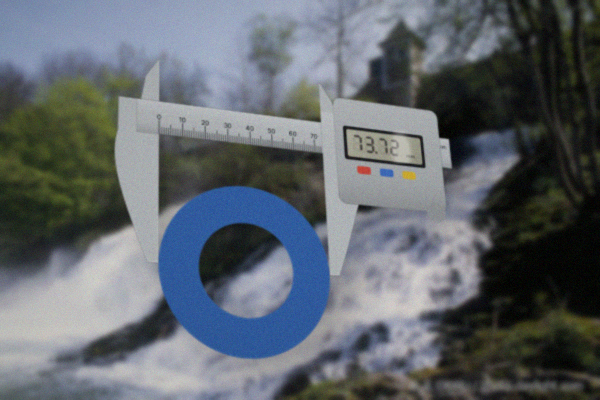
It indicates 73.72; mm
